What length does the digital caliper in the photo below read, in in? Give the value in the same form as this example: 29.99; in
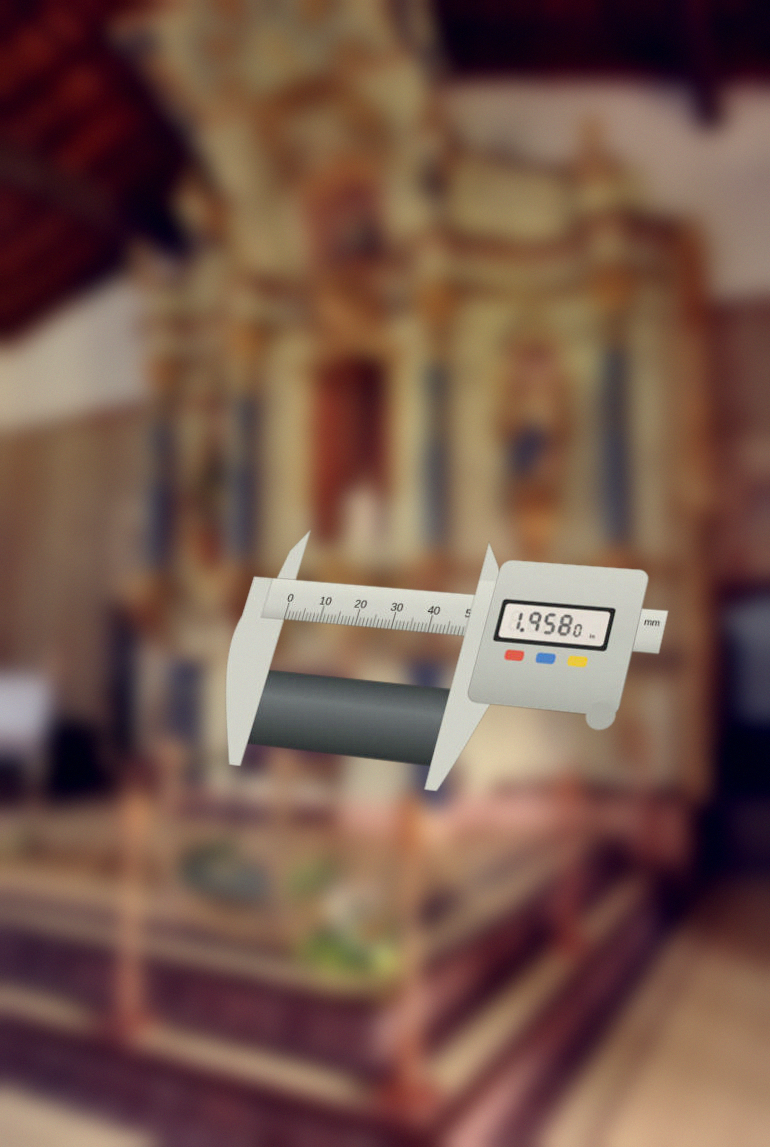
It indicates 1.9580; in
